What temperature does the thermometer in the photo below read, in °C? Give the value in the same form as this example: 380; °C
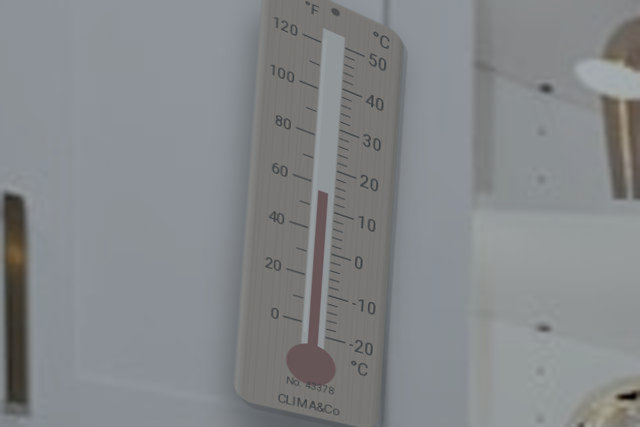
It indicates 14; °C
